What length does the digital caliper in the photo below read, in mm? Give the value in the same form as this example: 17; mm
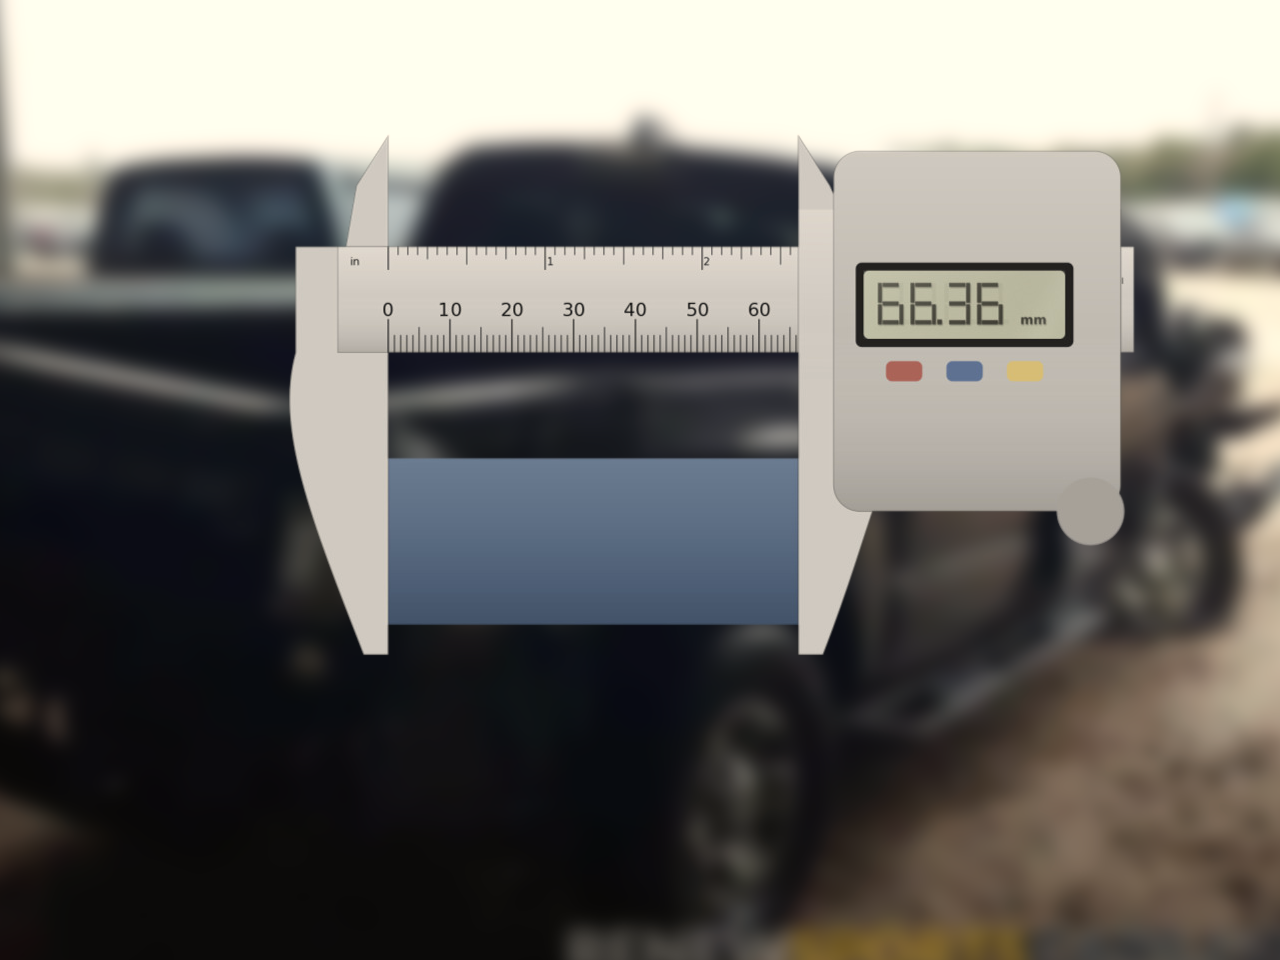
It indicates 66.36; mm
